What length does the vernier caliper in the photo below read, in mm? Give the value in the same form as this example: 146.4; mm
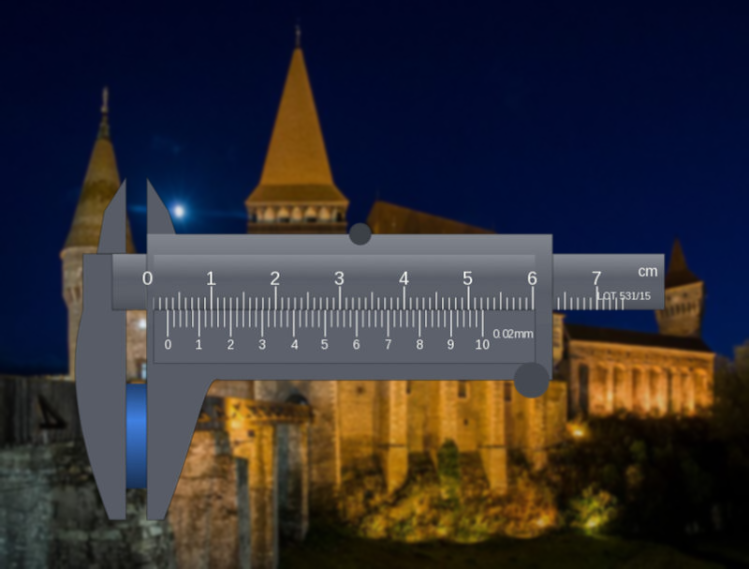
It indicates 3.2; mm
